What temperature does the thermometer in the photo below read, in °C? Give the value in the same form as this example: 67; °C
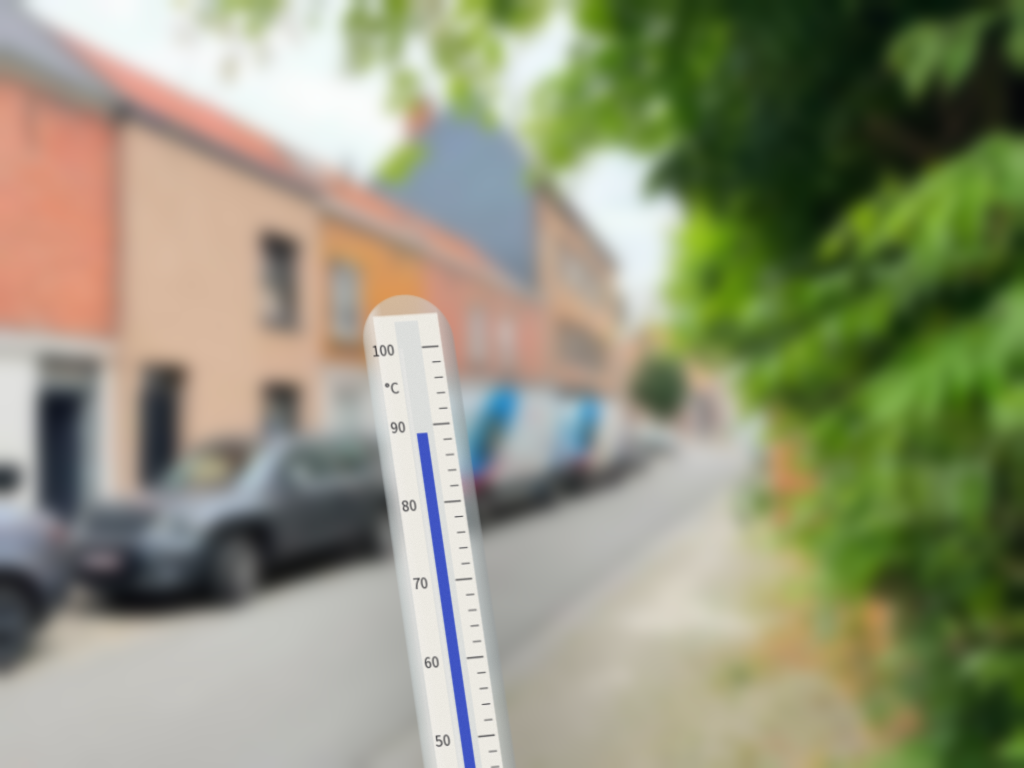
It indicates 89; °C
